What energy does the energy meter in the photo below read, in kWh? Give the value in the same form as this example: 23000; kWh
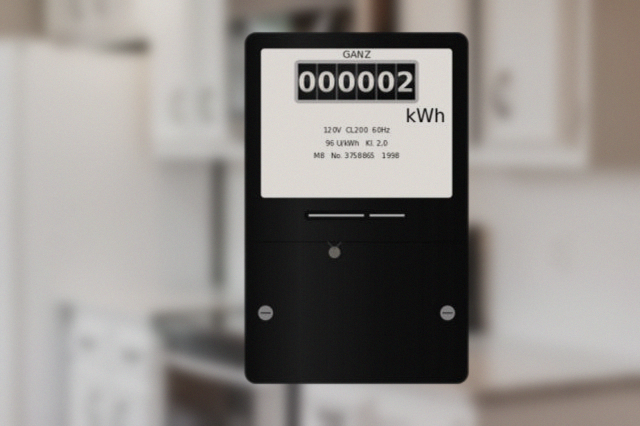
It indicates 2; kWh
